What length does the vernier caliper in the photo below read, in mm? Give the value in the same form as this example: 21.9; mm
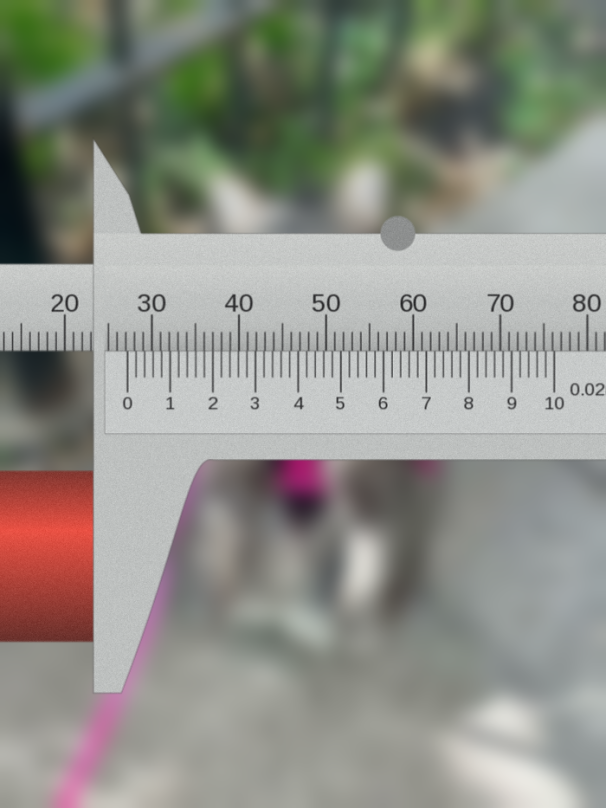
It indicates 27.2; mm
